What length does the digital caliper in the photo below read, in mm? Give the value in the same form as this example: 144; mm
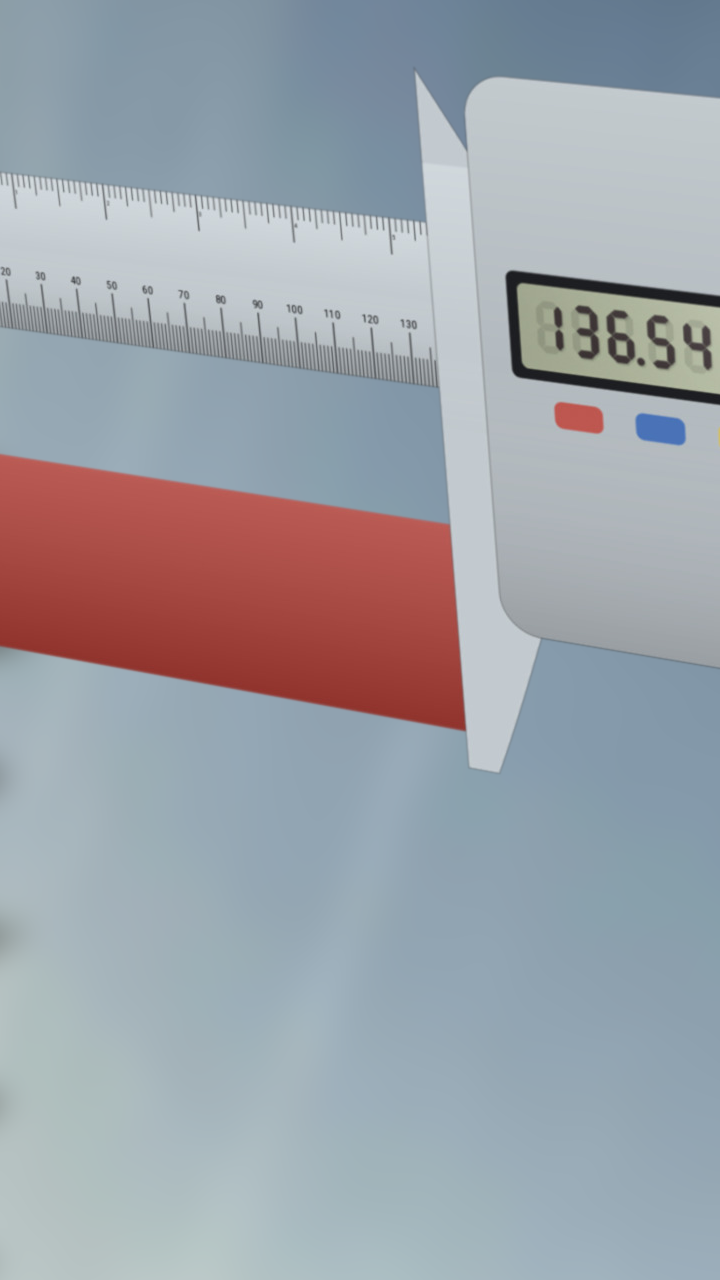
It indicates 136.54; mm
